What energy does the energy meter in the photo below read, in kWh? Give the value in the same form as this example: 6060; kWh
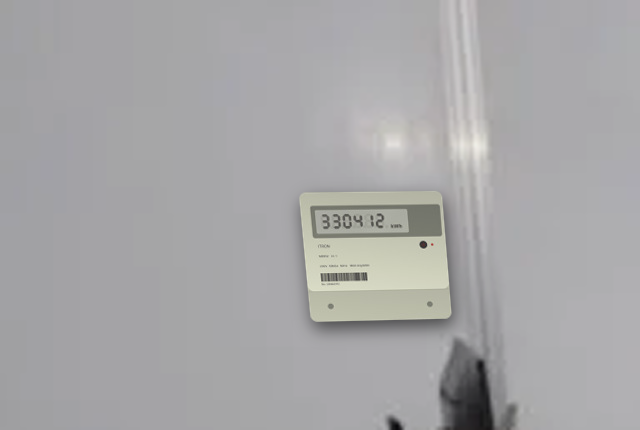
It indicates 330412; kWh
